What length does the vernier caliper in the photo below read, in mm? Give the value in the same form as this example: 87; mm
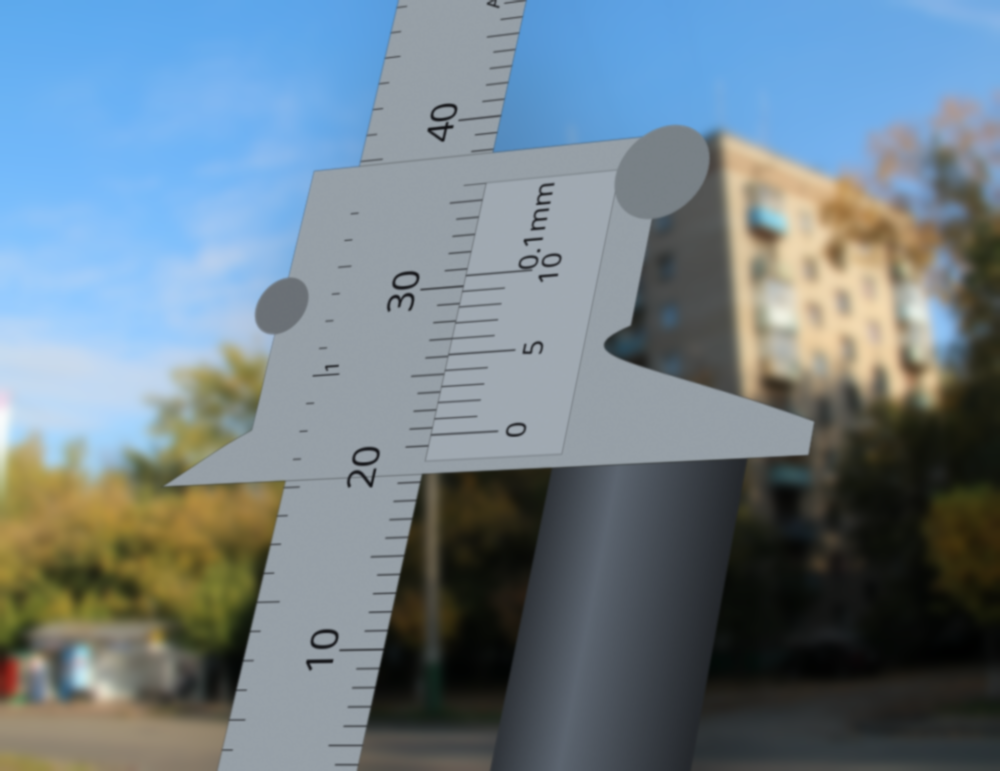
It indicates 21.6; mm
